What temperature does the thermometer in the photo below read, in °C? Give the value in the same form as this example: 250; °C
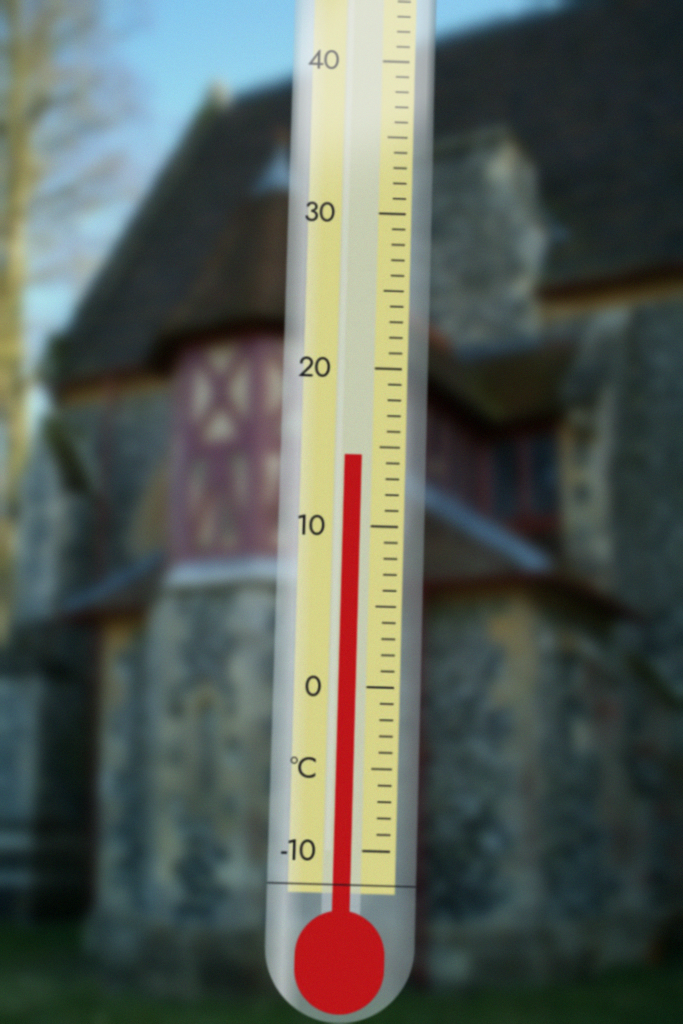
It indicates 14.5; °C
